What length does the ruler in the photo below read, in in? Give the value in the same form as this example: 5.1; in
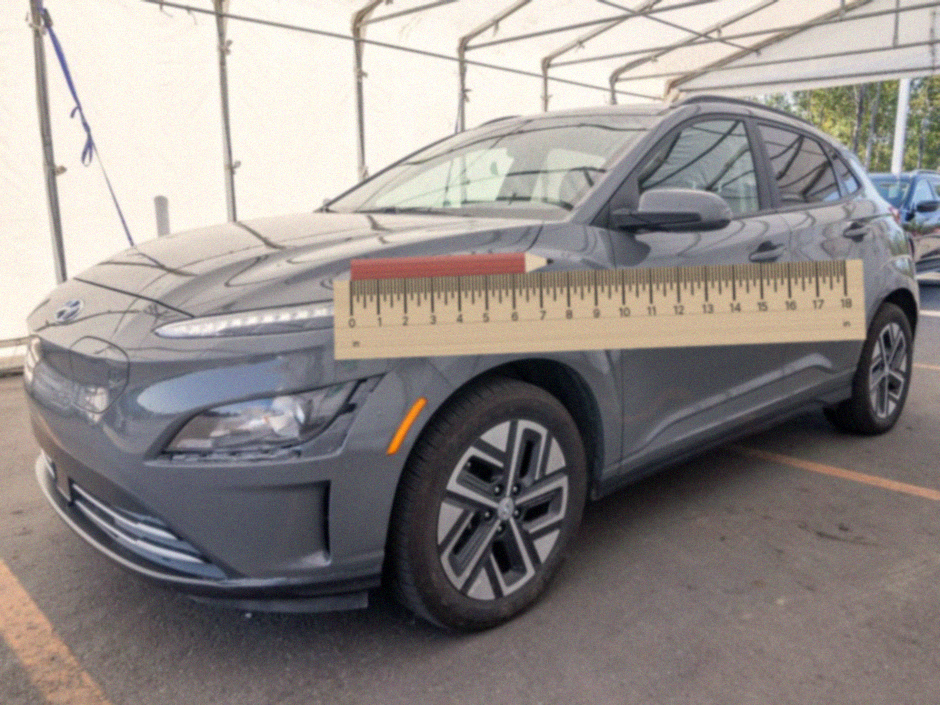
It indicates 7.5; in
